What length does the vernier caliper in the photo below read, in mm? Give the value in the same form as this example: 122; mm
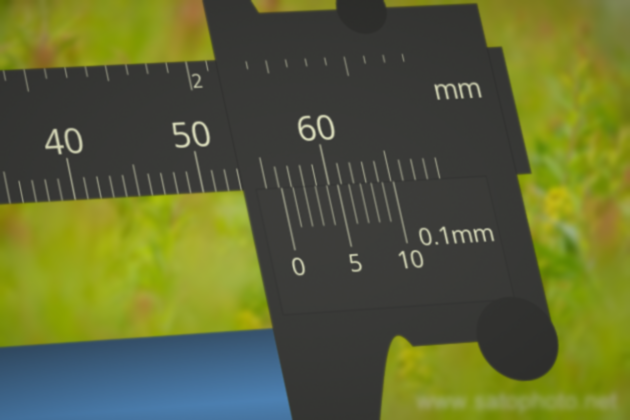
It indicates 56.2; mm
